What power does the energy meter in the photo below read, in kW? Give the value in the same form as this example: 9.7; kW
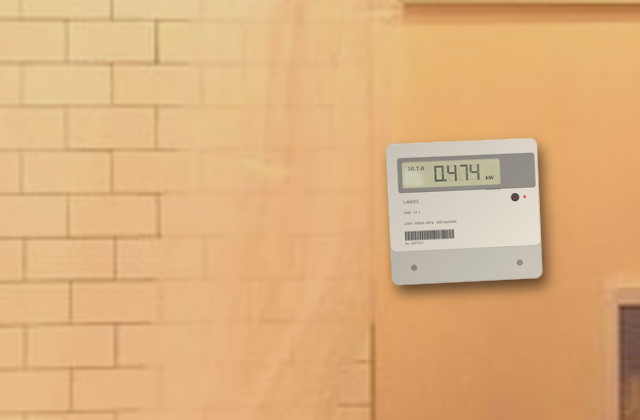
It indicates 0.474; kW
